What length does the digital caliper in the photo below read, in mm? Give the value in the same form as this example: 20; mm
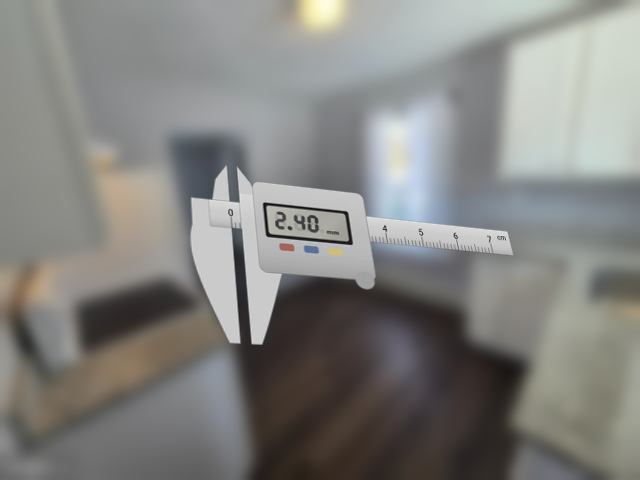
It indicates 2.40; mm
